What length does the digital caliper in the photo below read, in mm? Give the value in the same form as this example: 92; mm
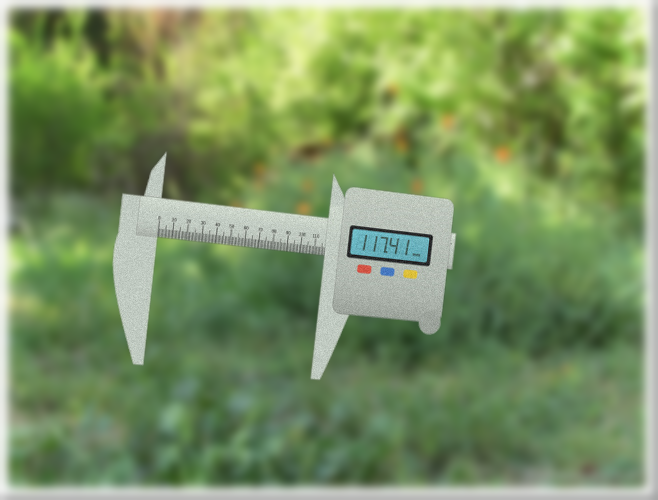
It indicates 117.41; mm
